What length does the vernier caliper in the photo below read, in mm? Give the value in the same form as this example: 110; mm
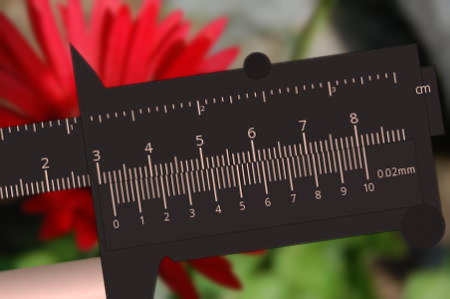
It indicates 32.0; mm
